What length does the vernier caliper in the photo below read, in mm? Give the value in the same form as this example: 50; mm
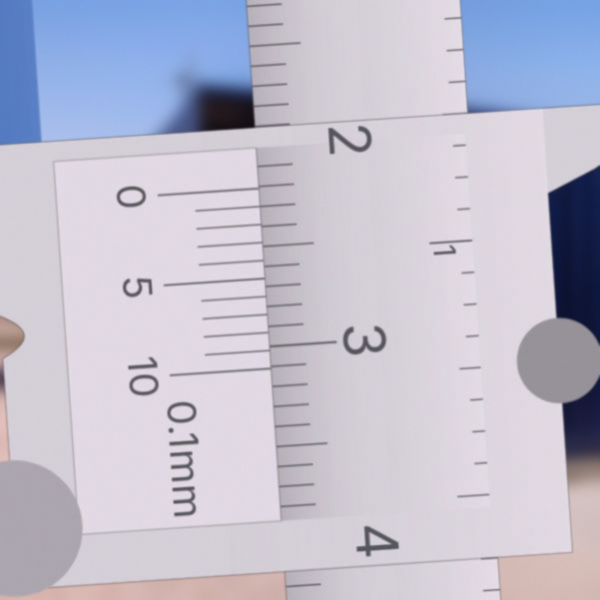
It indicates 22.1; mm
